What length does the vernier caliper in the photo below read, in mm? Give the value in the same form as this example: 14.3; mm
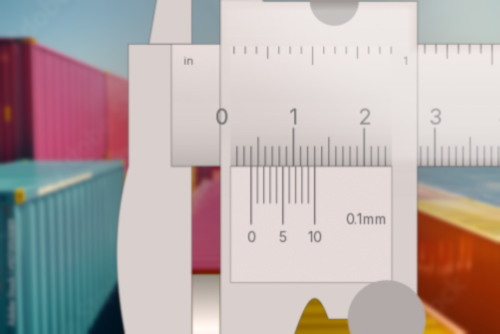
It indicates 4.0; mm
